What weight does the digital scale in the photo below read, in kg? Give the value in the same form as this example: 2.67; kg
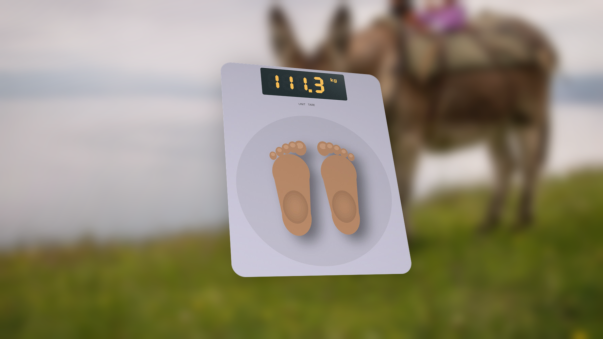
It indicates 111.3; kg
